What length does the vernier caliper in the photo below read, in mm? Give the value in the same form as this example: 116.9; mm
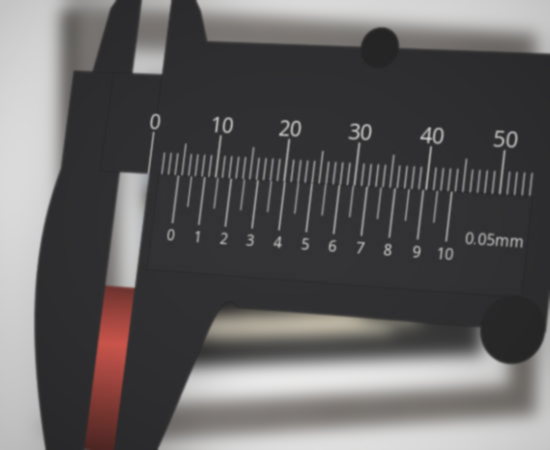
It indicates 4.5; mm
